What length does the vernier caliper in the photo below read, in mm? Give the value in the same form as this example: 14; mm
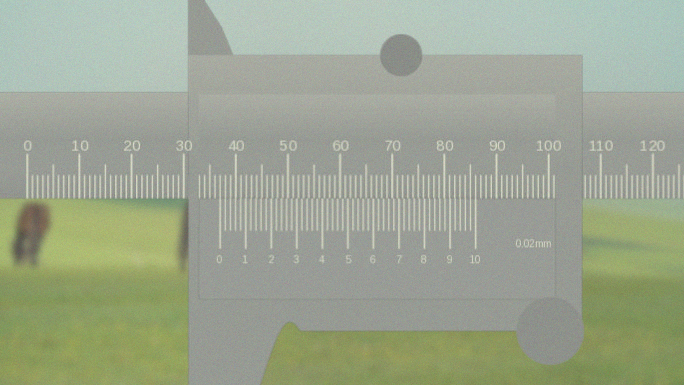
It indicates 37.0; mm
